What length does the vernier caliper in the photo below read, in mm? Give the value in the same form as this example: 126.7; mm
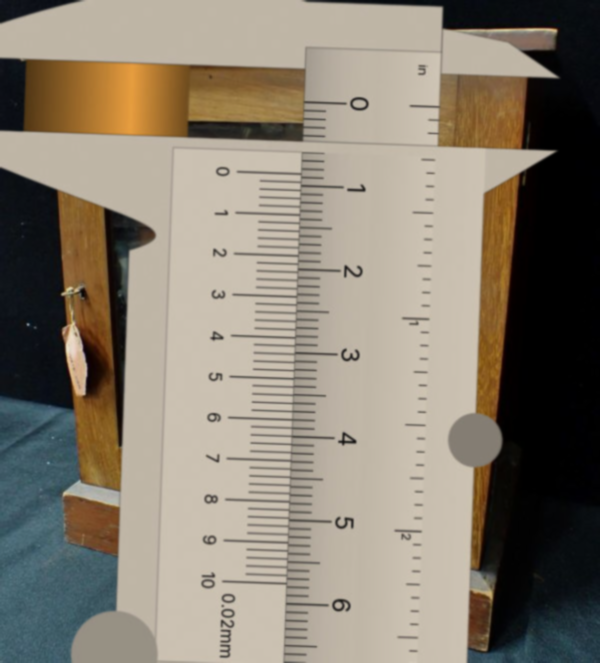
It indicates 8.6; mm
